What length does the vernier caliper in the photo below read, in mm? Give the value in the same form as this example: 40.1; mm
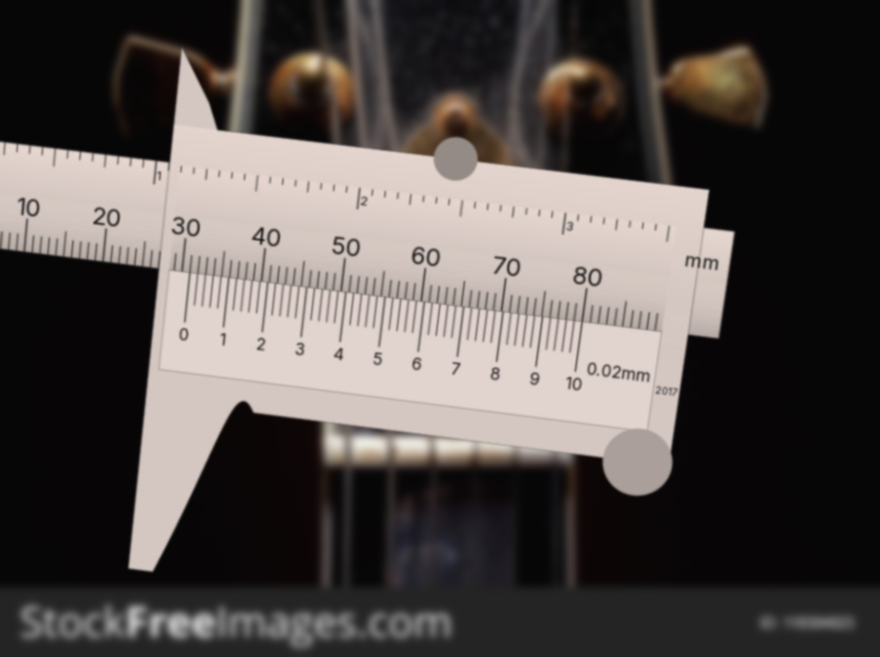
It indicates 31.0; mm
